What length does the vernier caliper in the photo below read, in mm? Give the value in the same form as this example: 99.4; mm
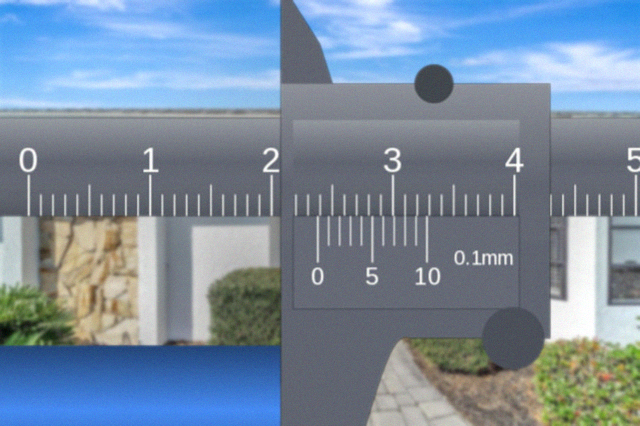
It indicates 23.8; mm
